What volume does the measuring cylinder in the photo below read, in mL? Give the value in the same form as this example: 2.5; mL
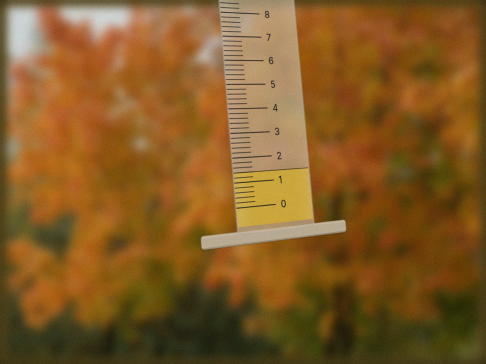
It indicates 1.4; mL
